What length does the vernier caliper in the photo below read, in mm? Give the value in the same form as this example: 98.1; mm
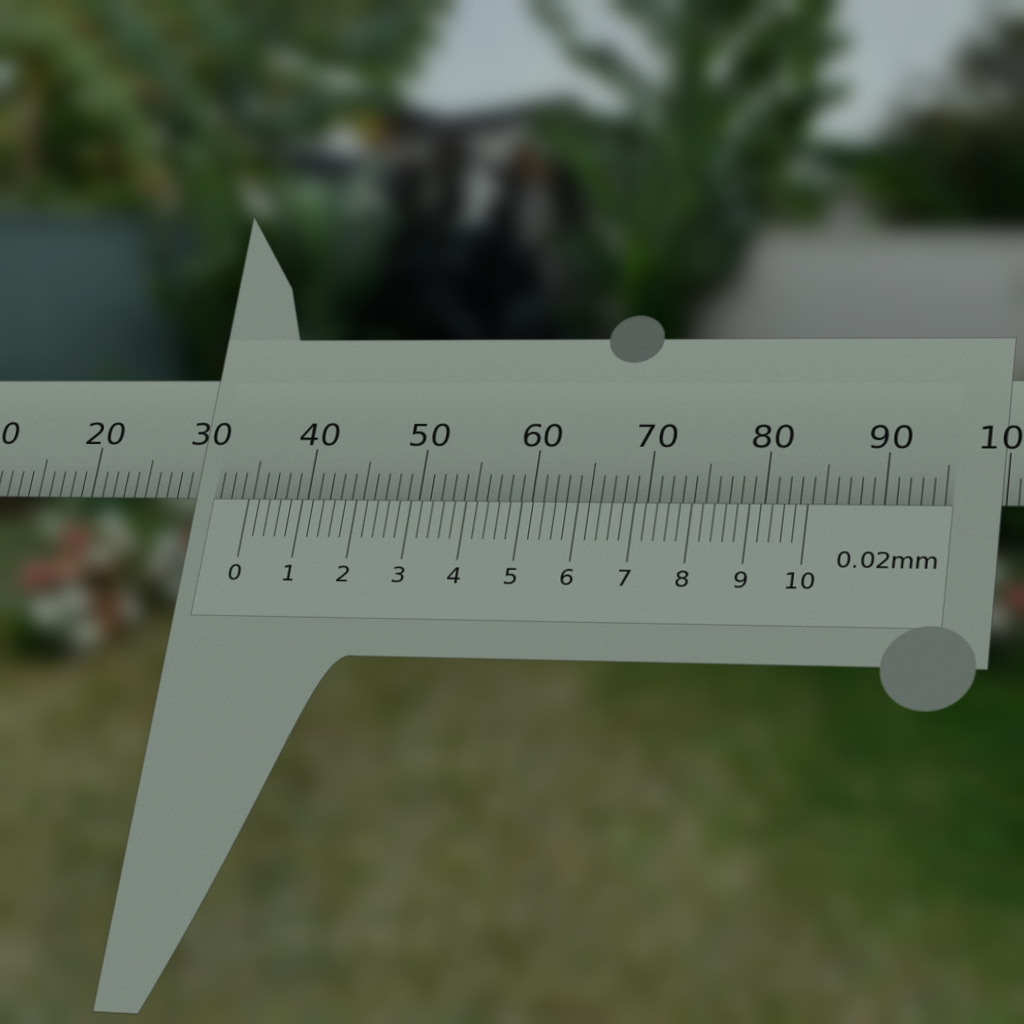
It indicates 34.6; mm
